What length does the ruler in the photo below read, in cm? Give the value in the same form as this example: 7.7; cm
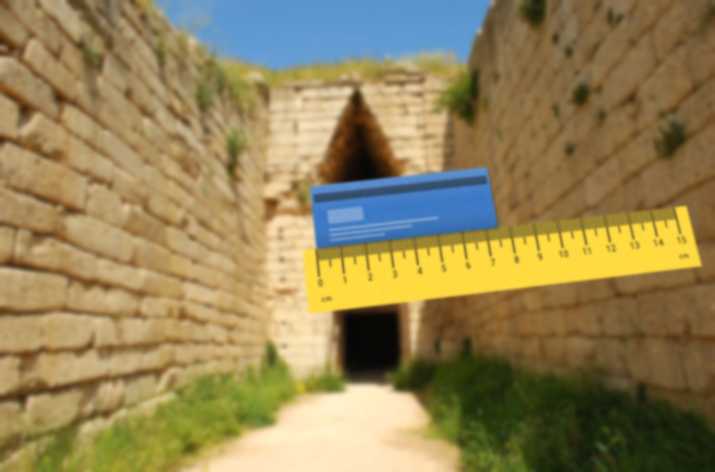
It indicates 7.5; cm
